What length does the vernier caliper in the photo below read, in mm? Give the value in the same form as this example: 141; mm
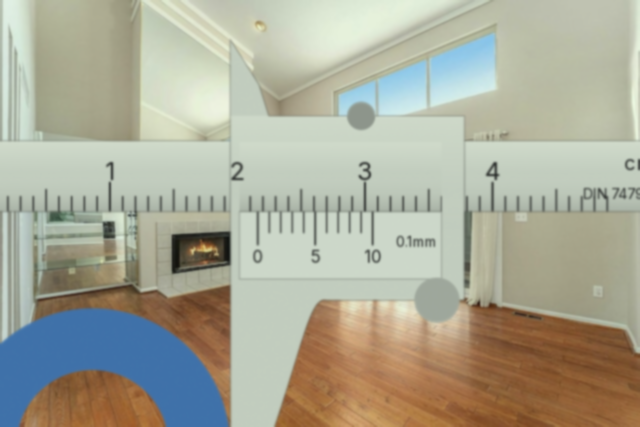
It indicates 21.6; mm
